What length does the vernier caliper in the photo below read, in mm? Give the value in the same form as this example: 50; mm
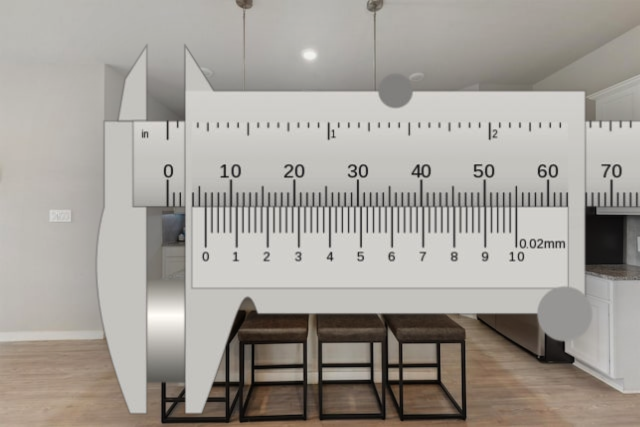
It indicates 6.0; mm
